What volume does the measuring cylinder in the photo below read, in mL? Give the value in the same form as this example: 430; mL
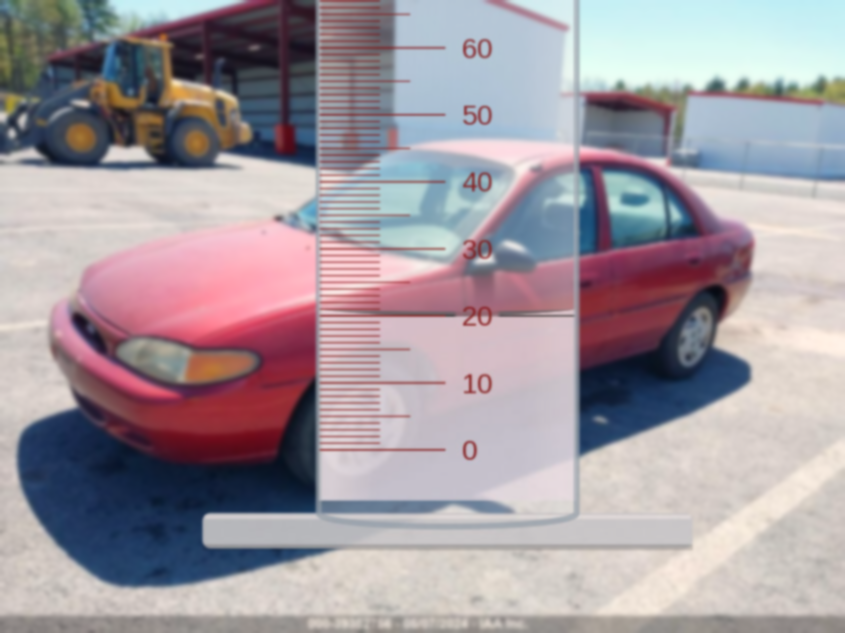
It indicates 20; mL
